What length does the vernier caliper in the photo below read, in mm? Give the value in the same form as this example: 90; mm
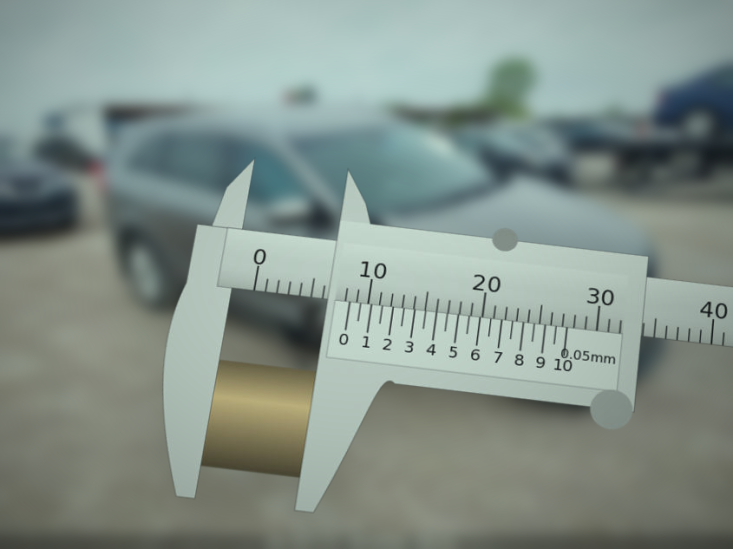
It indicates 8.4; mm
